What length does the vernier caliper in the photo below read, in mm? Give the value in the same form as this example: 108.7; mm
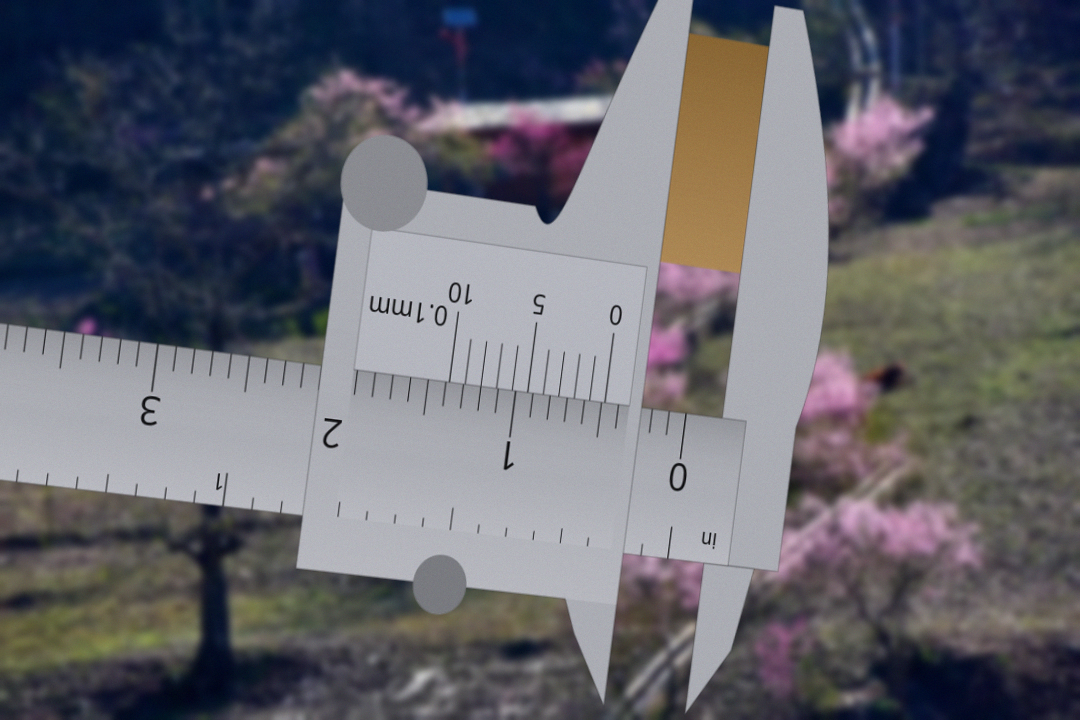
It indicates 4.8; mm
